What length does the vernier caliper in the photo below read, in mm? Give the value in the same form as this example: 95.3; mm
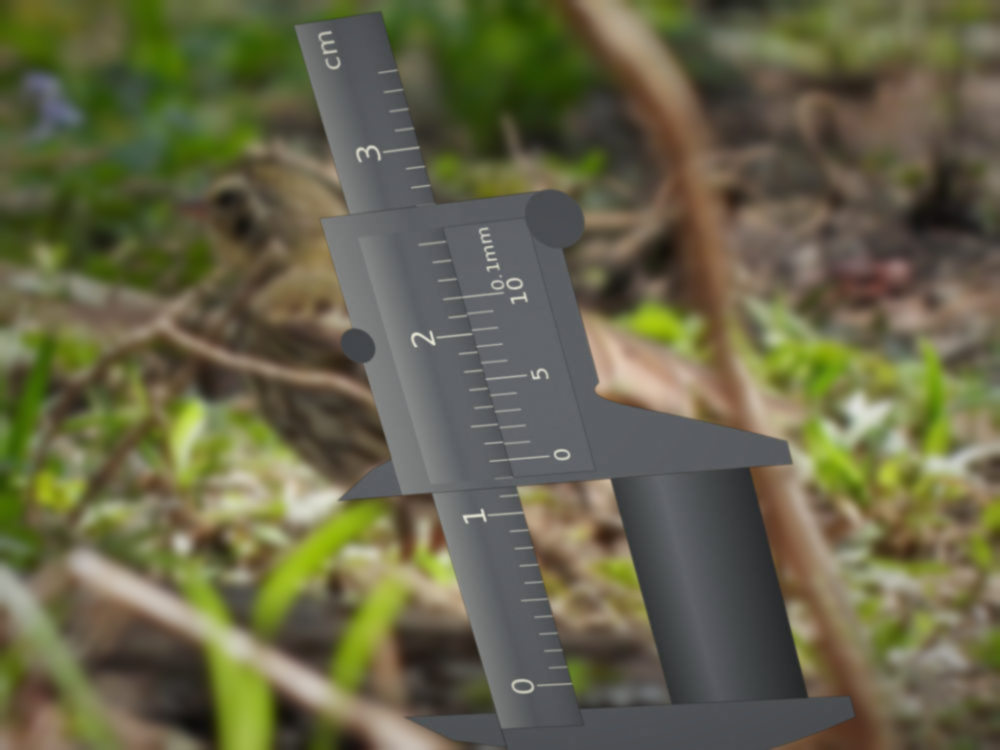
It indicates 13.0; mm
